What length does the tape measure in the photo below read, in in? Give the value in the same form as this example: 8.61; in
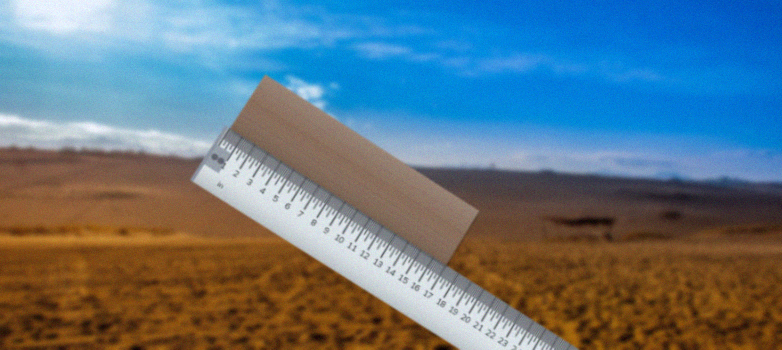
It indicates 17; in
